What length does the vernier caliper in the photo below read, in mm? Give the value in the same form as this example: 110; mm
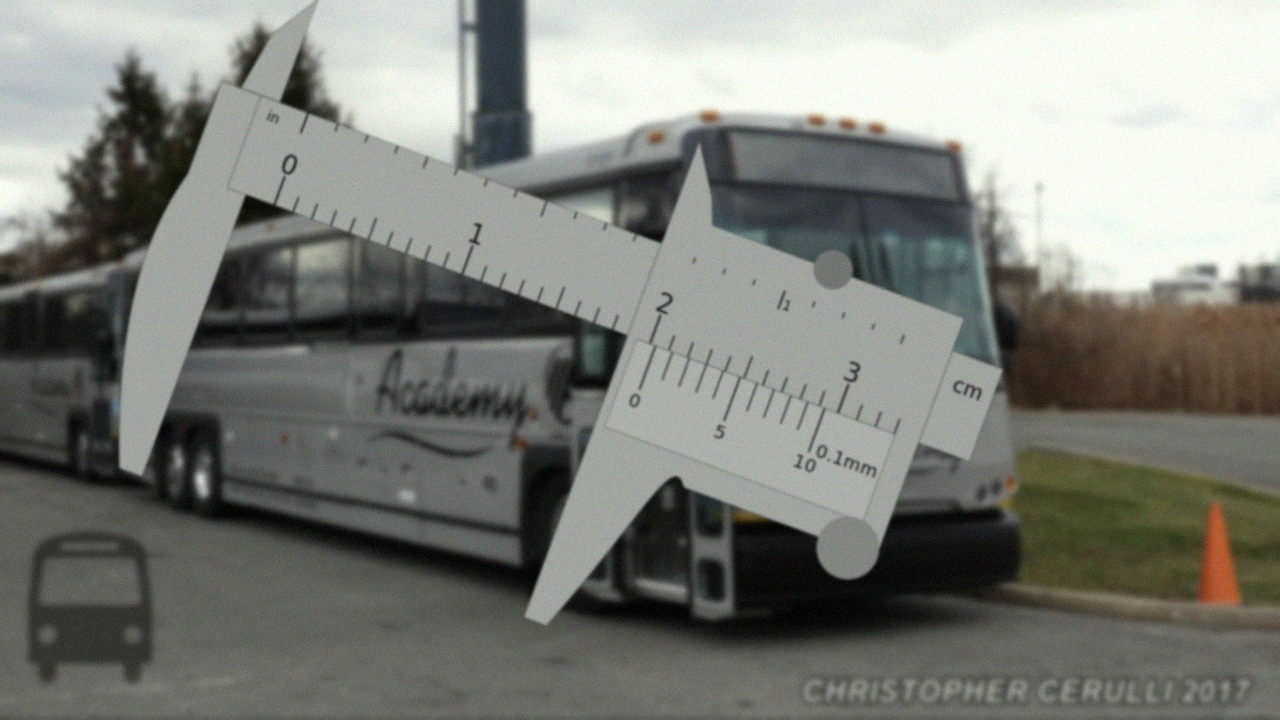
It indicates 20.3; mm
